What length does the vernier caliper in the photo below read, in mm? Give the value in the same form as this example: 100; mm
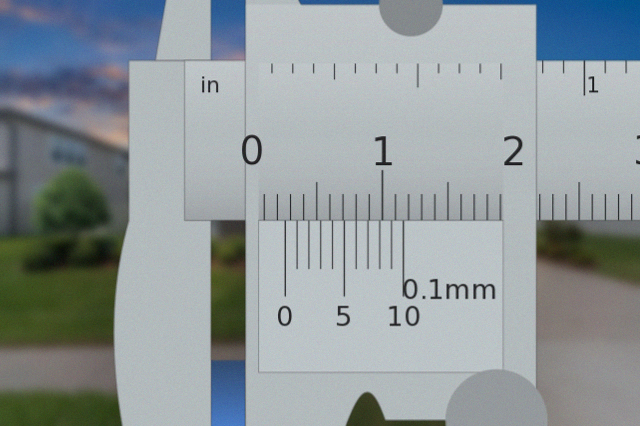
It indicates 2.6; mm
